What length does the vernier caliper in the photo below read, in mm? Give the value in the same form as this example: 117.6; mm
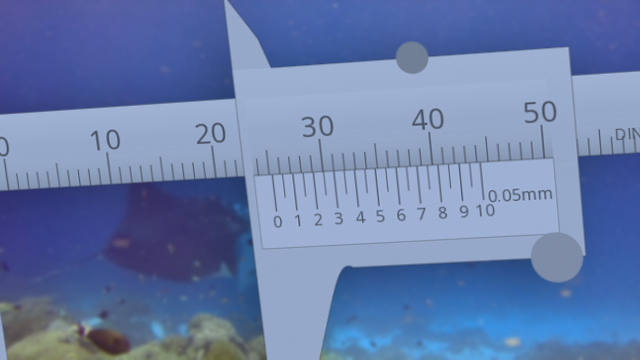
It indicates 25.3; mm
